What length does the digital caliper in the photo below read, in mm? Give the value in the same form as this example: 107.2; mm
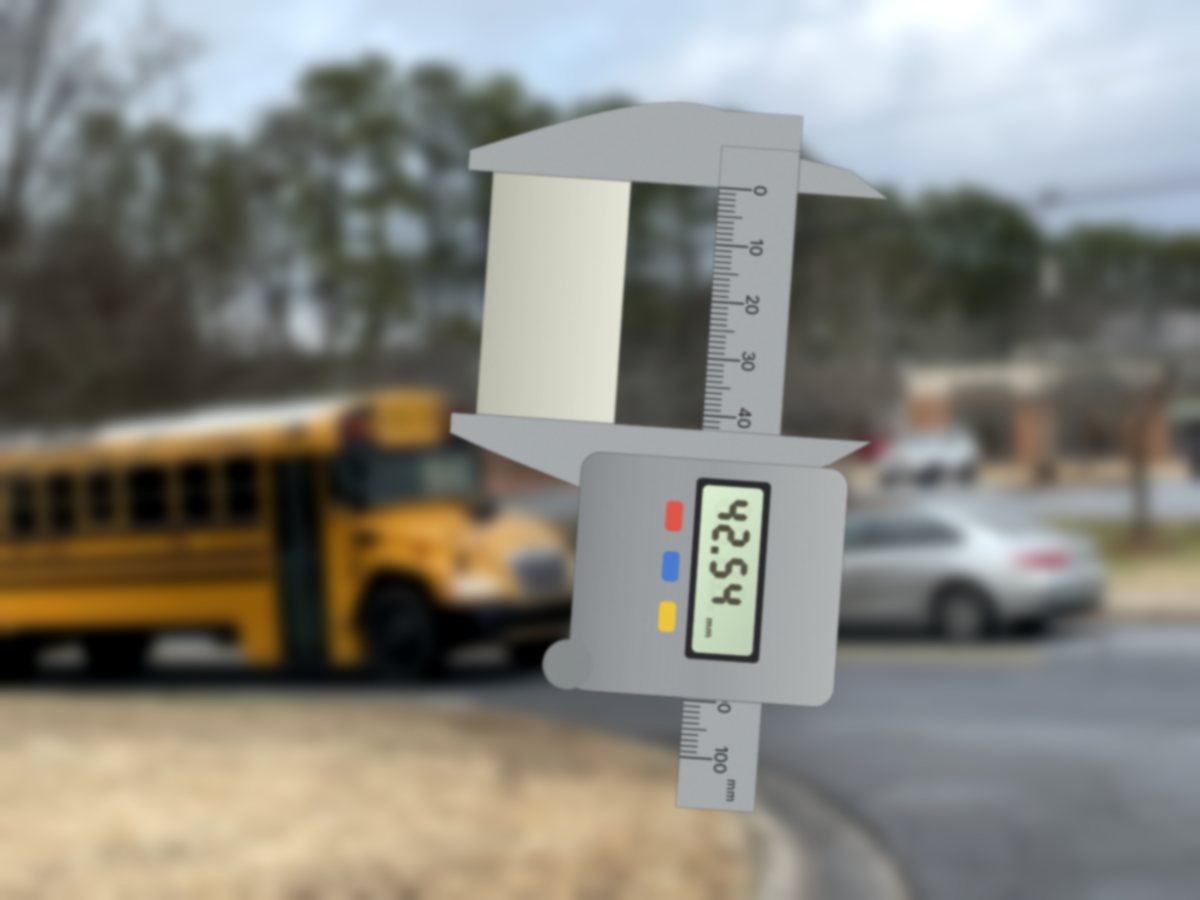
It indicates 42.54; mm
